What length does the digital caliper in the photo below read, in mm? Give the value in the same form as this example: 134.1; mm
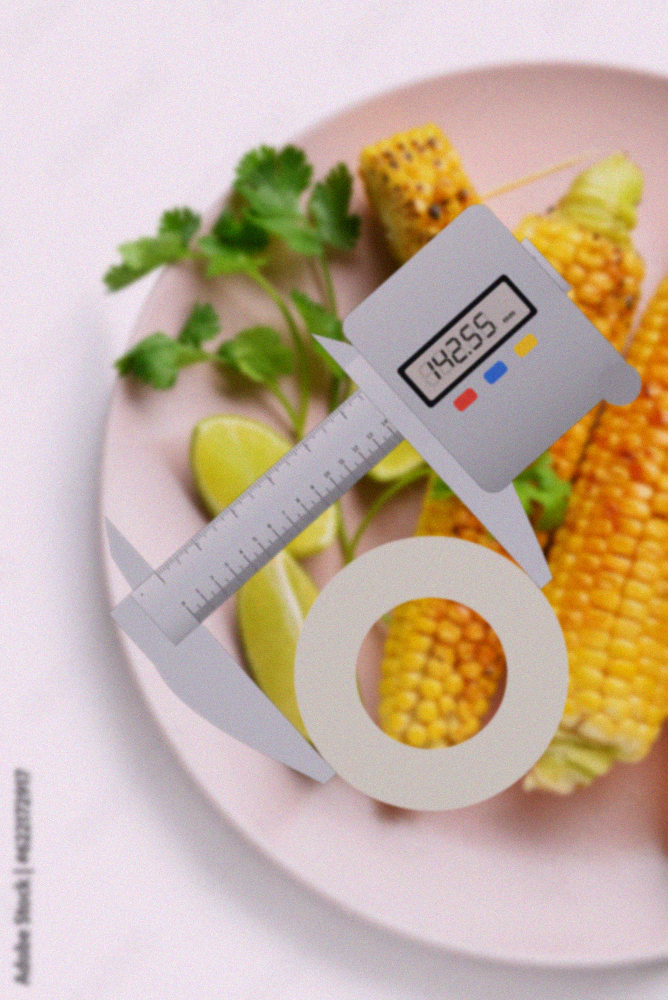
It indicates 142.55; mm
